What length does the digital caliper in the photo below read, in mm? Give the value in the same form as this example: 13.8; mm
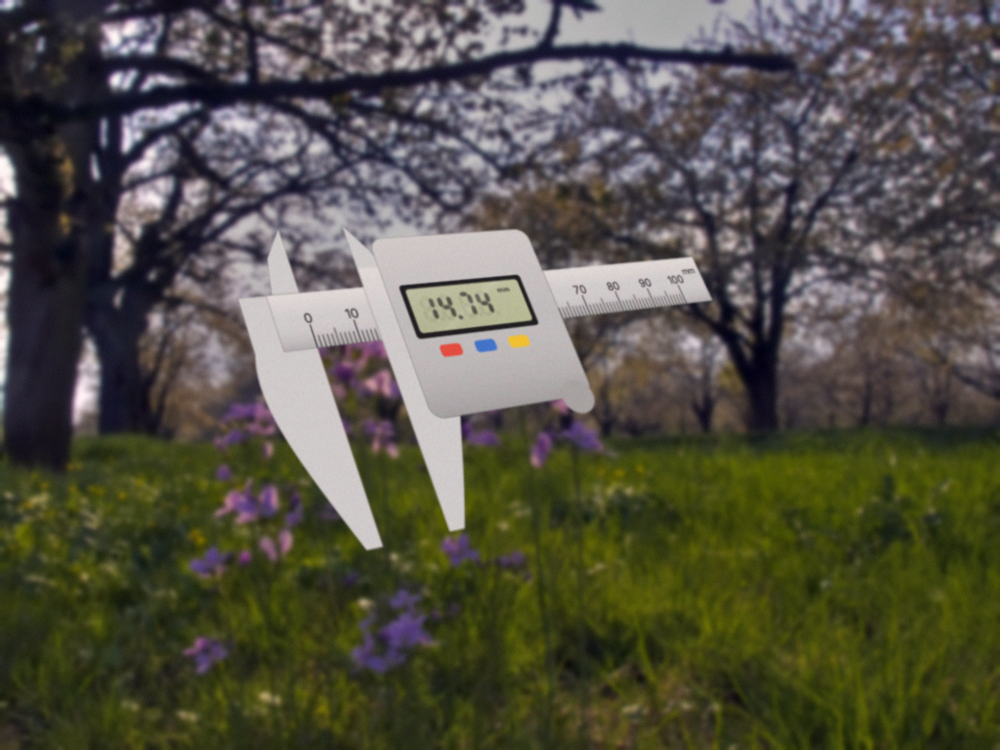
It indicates 14.74; mm
